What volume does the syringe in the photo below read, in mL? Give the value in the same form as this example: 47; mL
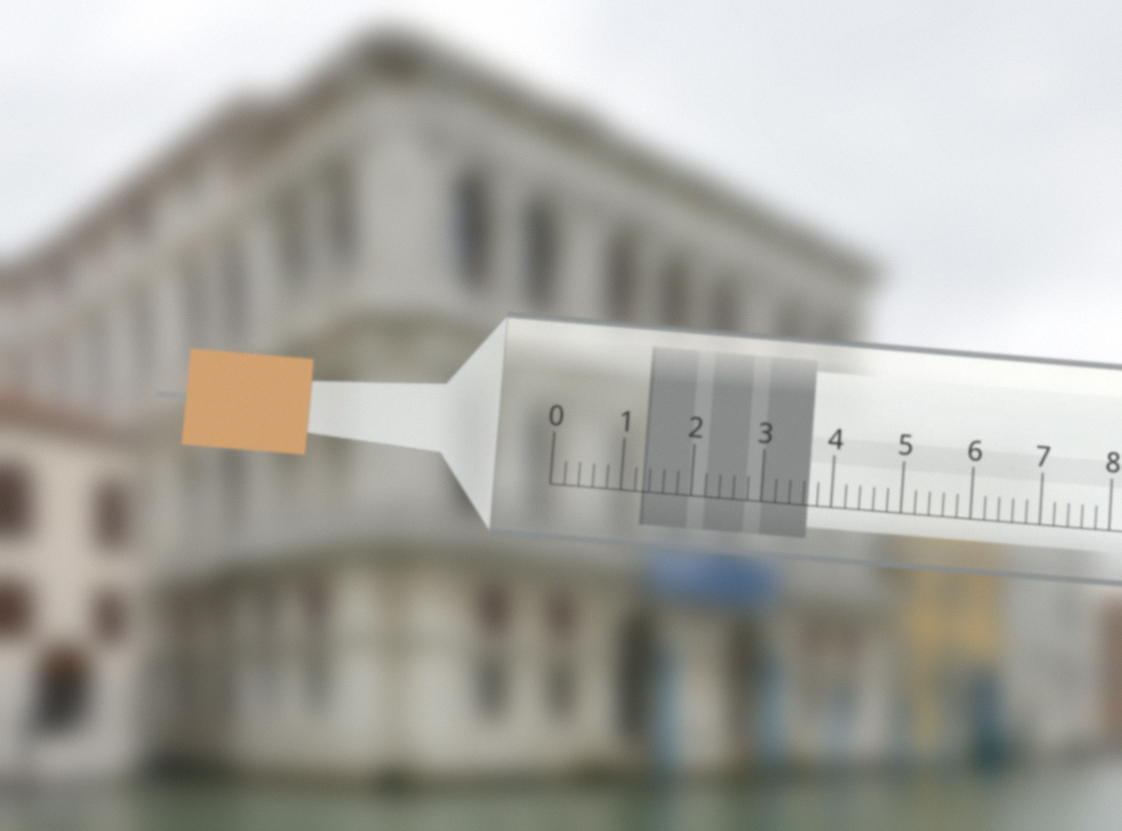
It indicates 1.3; mL
